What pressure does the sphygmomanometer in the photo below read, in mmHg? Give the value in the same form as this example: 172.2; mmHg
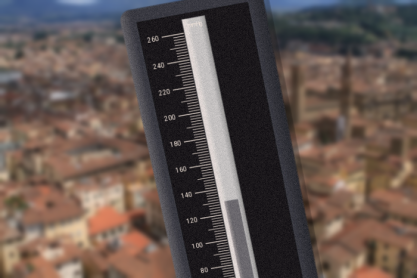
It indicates 130; mmHg
